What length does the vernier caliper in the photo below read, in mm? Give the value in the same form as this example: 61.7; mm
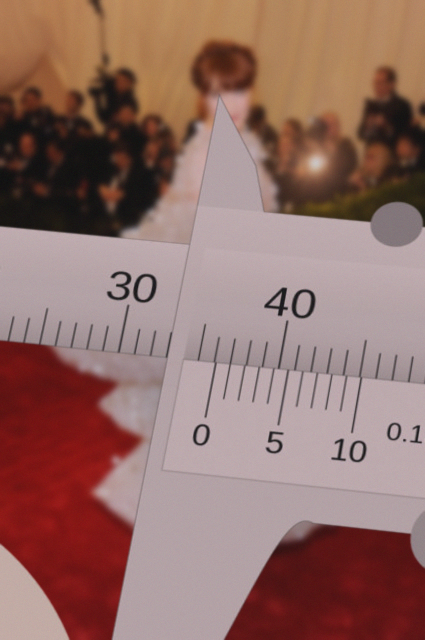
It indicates 36.1; mm
